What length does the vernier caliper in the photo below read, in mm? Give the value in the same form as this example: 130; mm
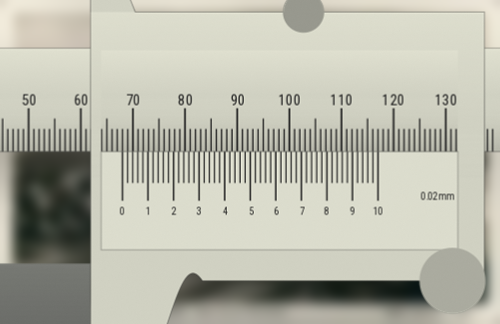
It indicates 68.0; mm
